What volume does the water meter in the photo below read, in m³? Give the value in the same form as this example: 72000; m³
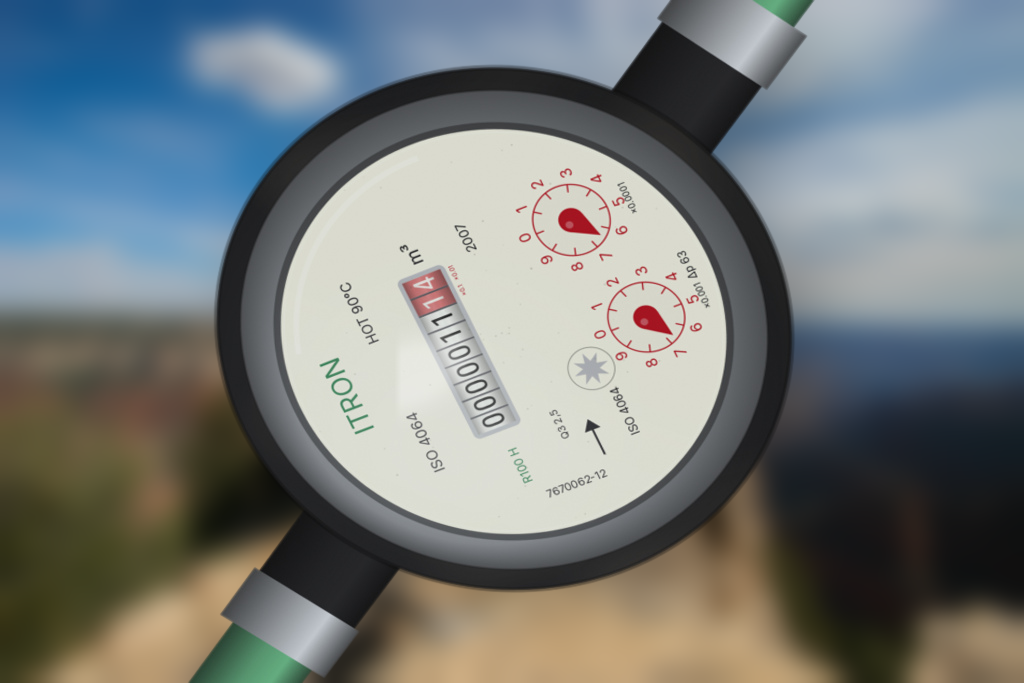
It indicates 11.1466; m³
